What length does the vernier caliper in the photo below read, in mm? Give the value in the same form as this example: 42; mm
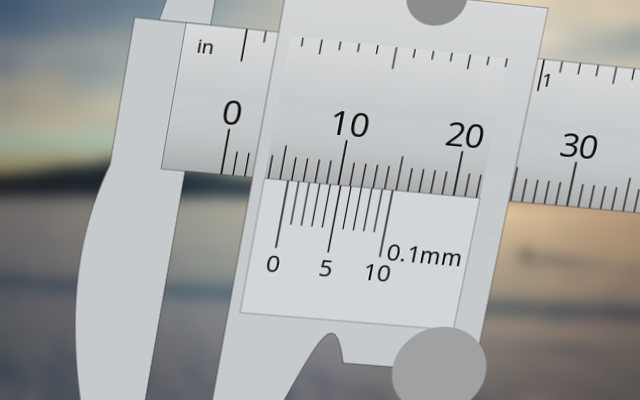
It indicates 5.7; mm
